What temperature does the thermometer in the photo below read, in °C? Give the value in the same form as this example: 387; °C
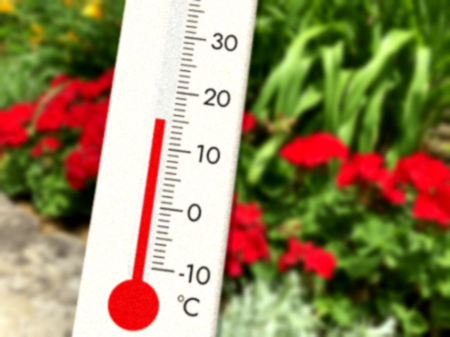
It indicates 15; °C
